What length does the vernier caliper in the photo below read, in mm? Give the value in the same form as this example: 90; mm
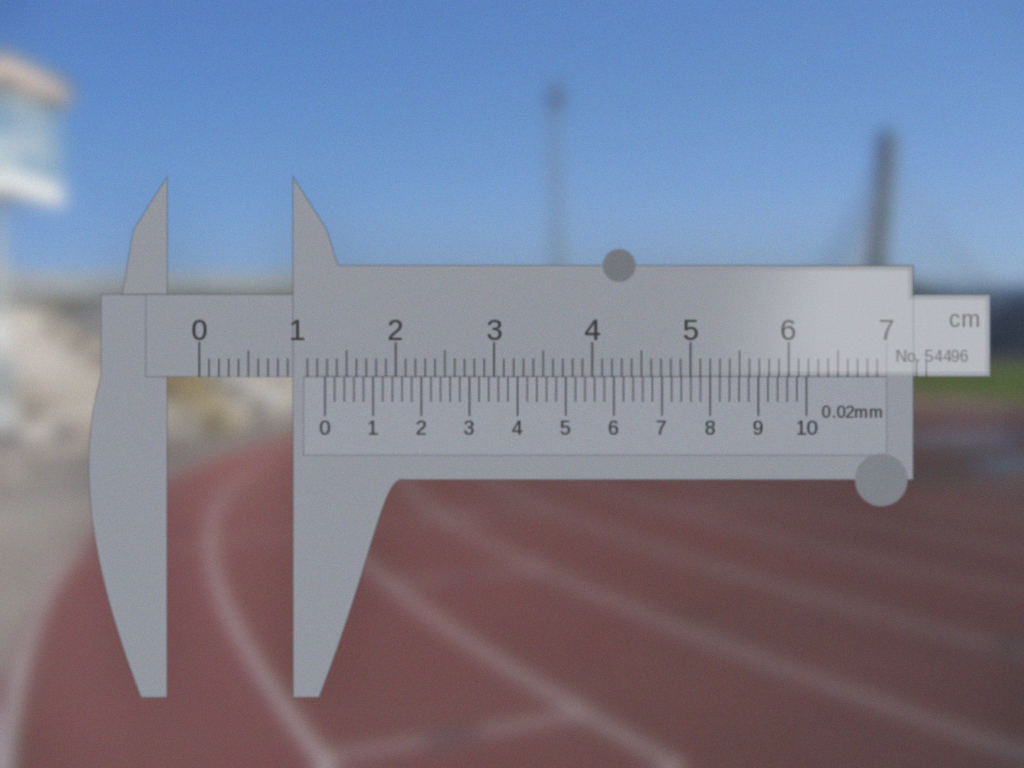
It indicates 12.8; mm
